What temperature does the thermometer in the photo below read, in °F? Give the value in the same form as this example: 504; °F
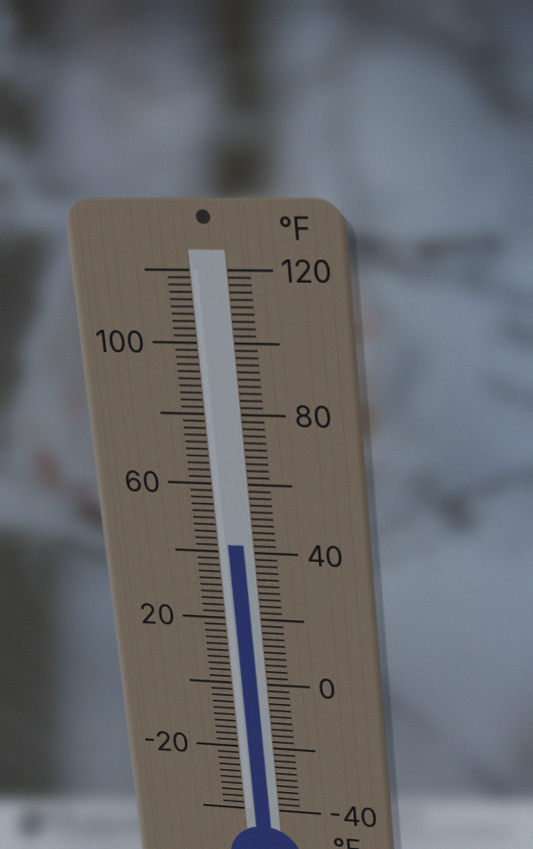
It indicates 42; °F
